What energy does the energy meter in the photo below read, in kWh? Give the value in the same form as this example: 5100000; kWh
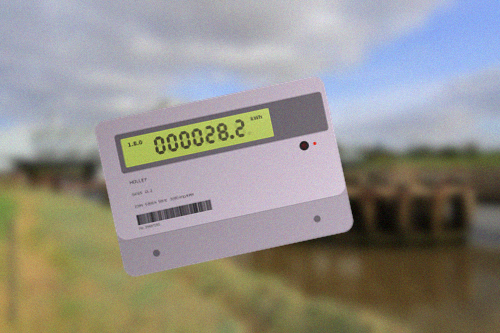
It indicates 28.2; kWh
